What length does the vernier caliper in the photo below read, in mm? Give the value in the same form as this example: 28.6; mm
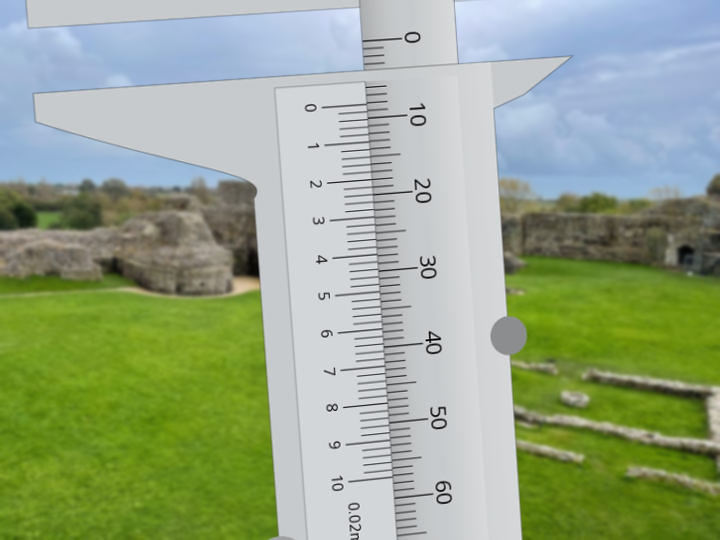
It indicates 8.2; mm
